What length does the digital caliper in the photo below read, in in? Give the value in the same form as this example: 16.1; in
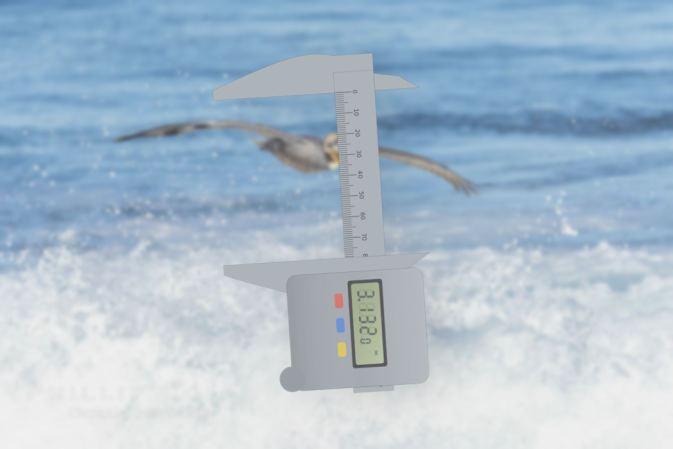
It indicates 3.1320; in
